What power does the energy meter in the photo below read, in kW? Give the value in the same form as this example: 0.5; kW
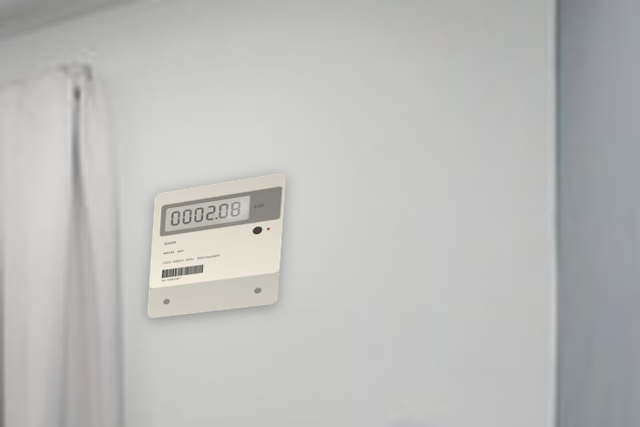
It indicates 2.08; kW
